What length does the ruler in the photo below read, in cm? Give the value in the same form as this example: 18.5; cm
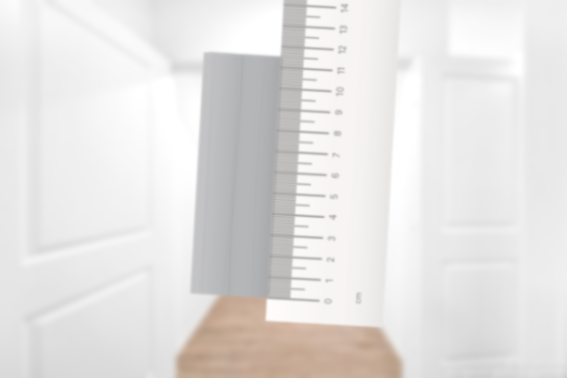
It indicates 11.5; cm
